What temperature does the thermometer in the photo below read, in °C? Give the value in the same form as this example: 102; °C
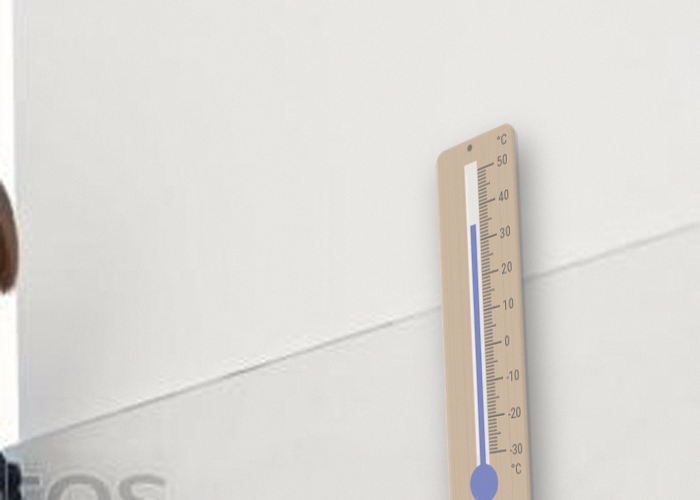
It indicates 35; °C
